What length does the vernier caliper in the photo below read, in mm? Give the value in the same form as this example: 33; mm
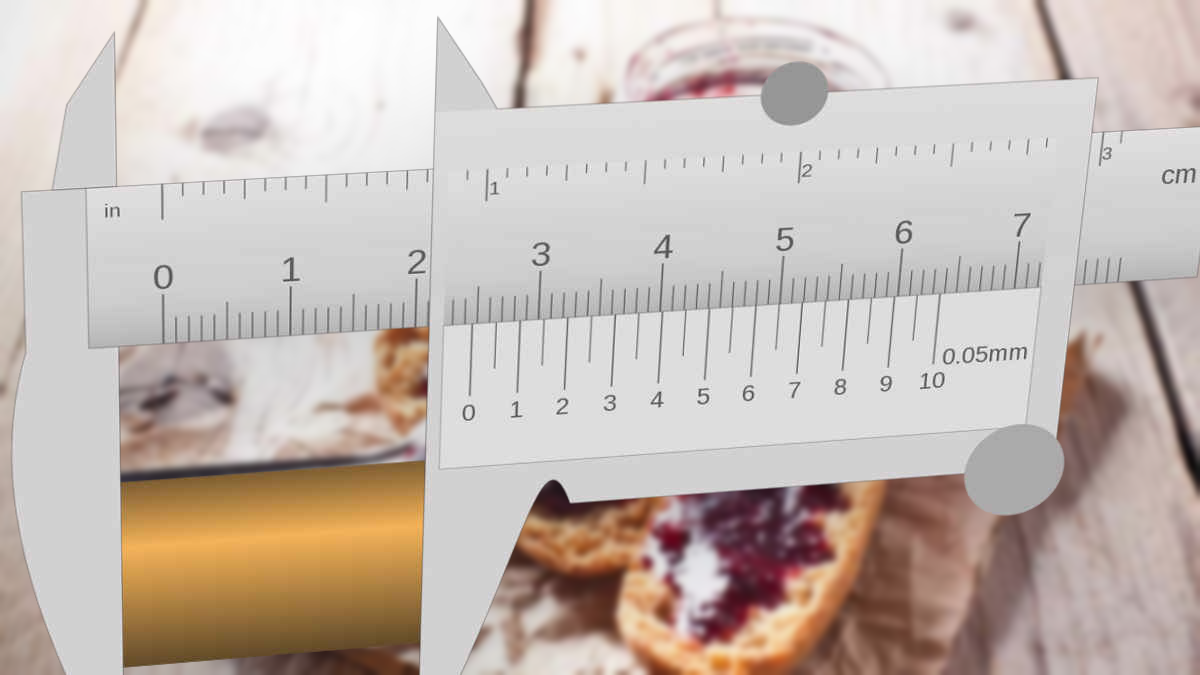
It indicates 24.6; mm
